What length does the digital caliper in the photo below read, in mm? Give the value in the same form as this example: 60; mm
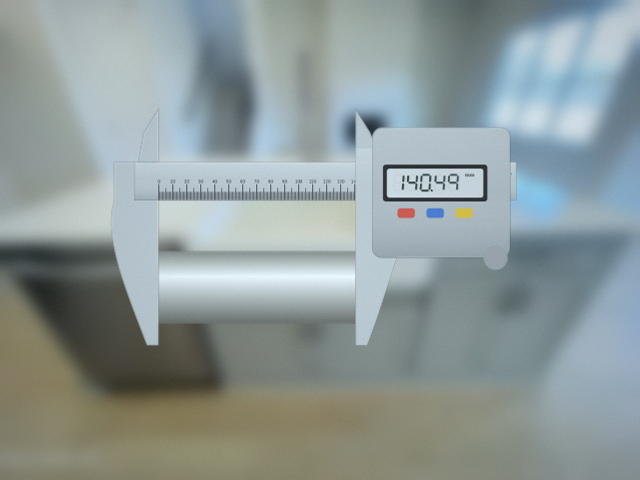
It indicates 140.49; mm
